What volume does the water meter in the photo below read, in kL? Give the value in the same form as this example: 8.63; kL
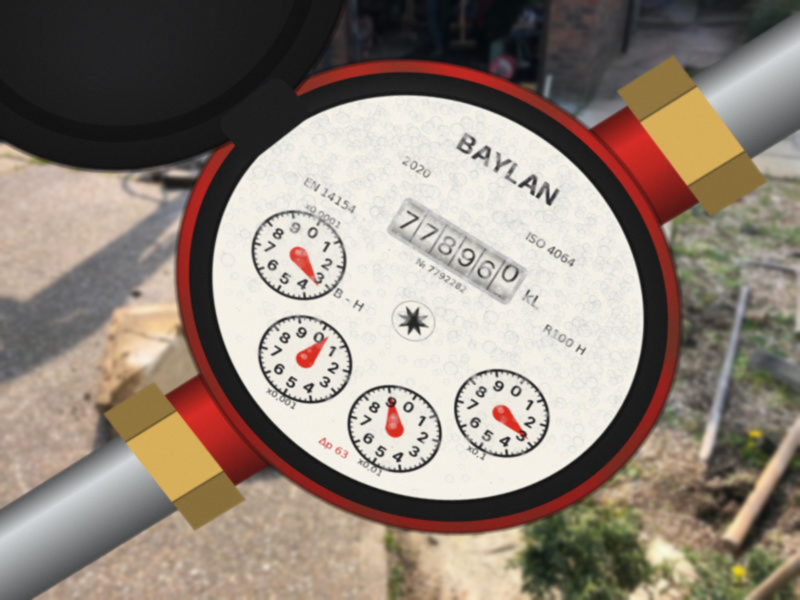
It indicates 778960.2903; kL
